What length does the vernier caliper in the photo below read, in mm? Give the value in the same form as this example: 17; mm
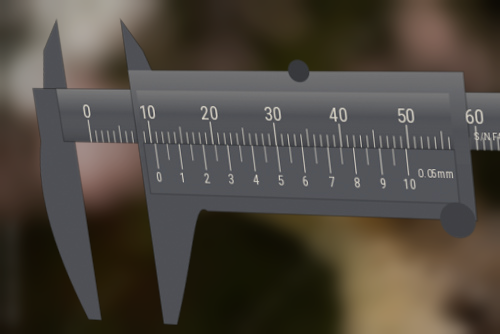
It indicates 10.6; mm
